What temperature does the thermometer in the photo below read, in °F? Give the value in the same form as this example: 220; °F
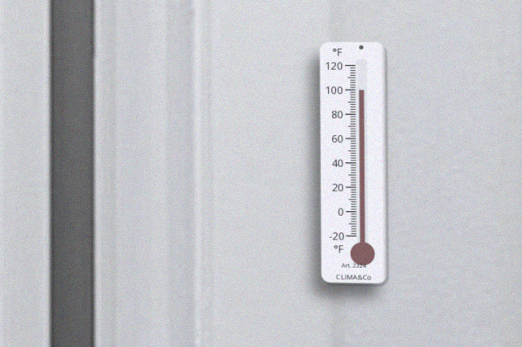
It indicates 100; °F
